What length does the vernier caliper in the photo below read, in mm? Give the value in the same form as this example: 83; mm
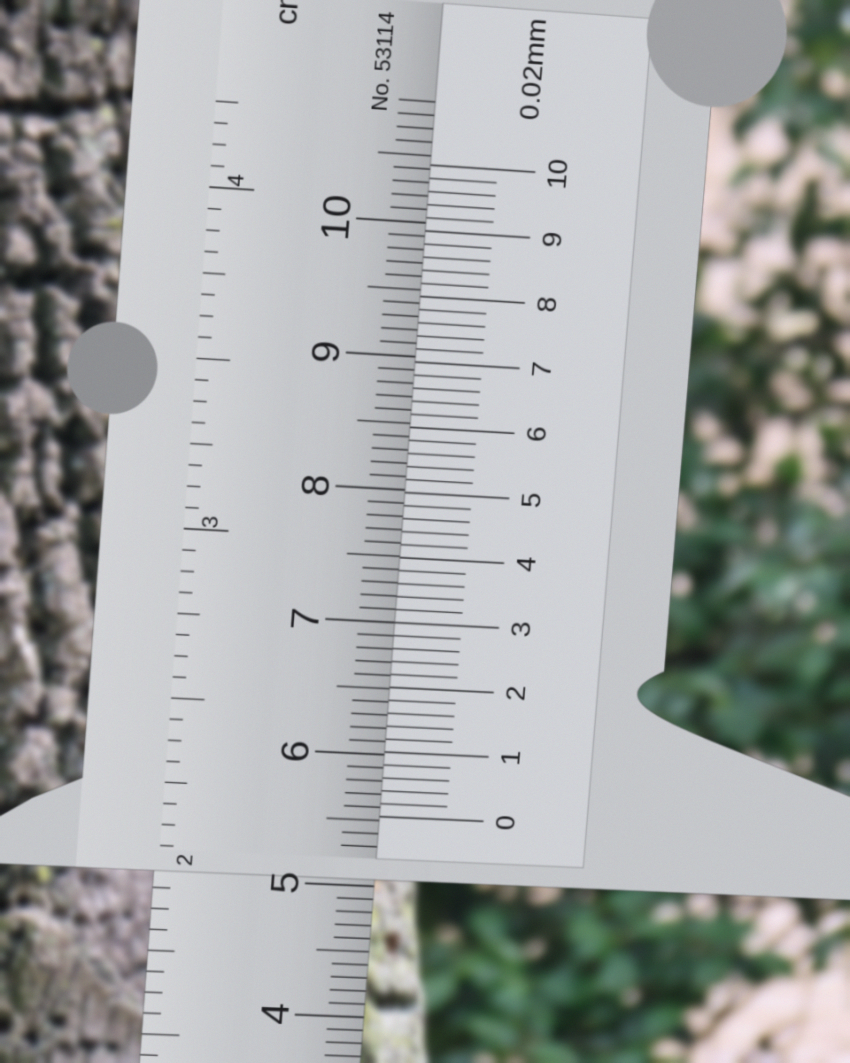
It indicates 55.3; mm
